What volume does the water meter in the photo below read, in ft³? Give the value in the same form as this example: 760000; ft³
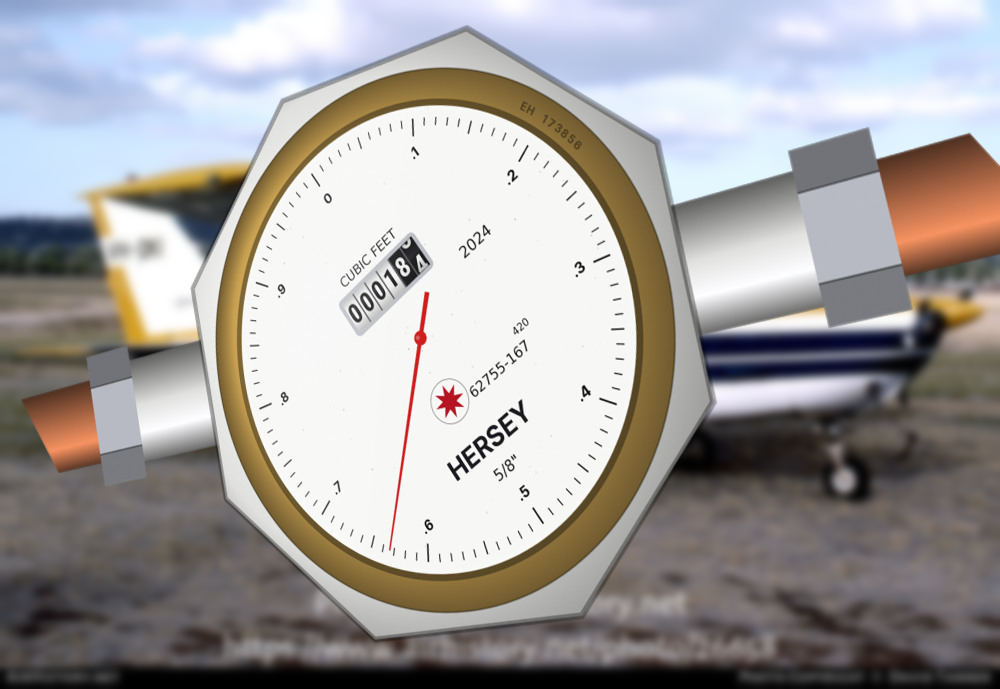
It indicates 183.63; ft³
